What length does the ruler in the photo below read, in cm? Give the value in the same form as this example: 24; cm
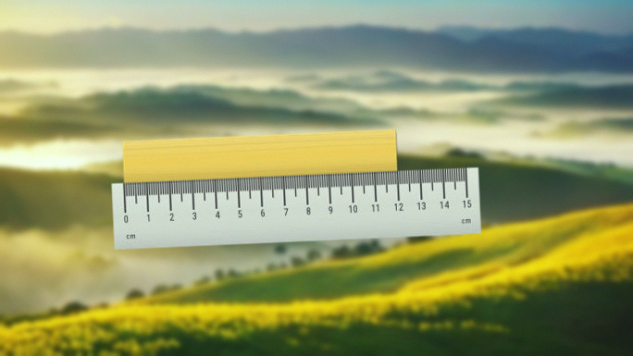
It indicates 12; cm
